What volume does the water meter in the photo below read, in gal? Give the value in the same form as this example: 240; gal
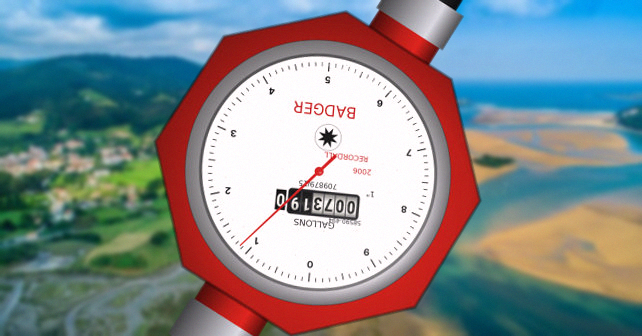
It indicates 73191.1; gal
